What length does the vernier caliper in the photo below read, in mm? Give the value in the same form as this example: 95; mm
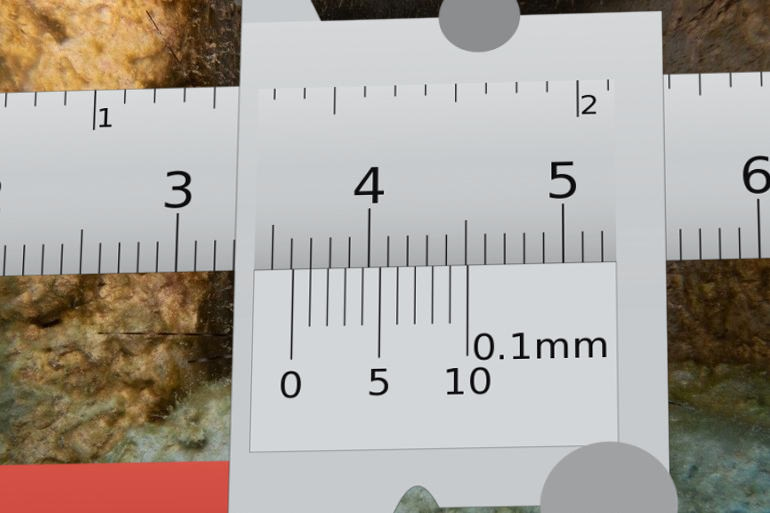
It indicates 36.1; mm
